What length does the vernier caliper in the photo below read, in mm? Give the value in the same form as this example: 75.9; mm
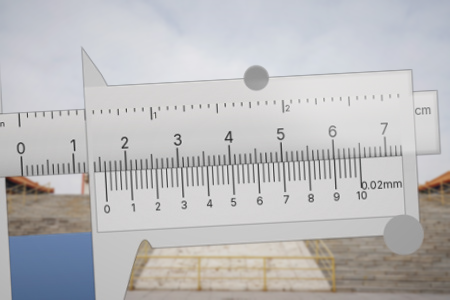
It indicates 16.0; mm
